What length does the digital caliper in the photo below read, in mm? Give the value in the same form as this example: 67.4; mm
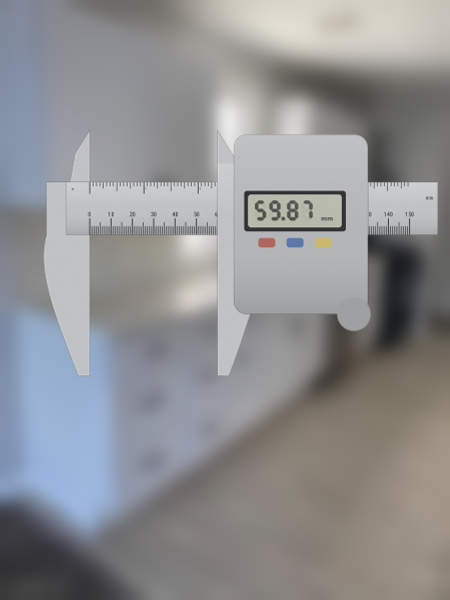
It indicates 59.87; mm
